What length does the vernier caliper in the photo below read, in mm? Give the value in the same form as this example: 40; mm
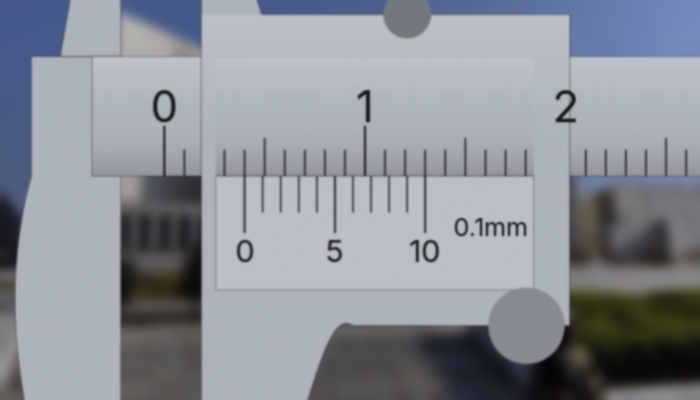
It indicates 4.0; mm
